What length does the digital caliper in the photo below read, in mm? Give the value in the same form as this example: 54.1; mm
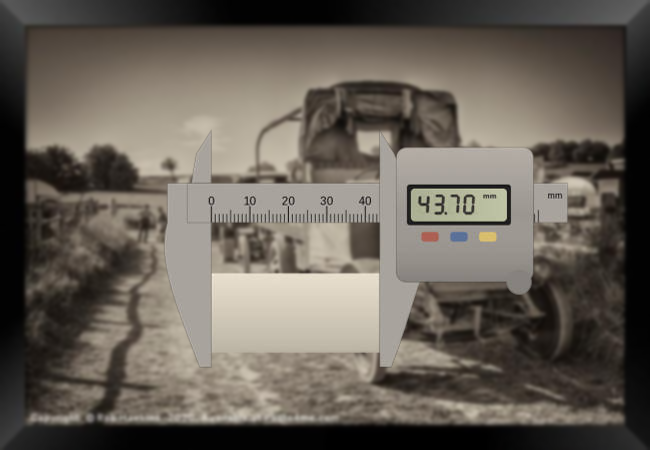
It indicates 43.70; mm
